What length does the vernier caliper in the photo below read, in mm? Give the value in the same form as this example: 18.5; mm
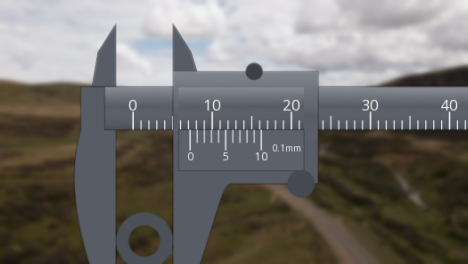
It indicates 7.2; mm
